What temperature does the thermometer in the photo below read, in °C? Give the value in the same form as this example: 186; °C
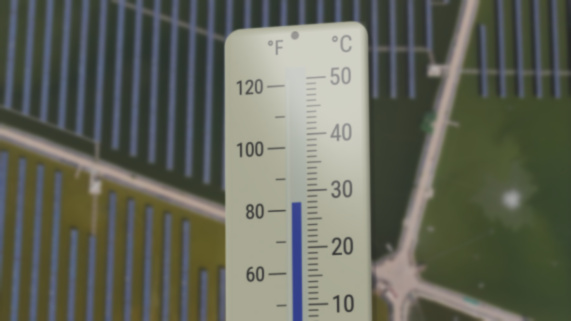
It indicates 28; °C
